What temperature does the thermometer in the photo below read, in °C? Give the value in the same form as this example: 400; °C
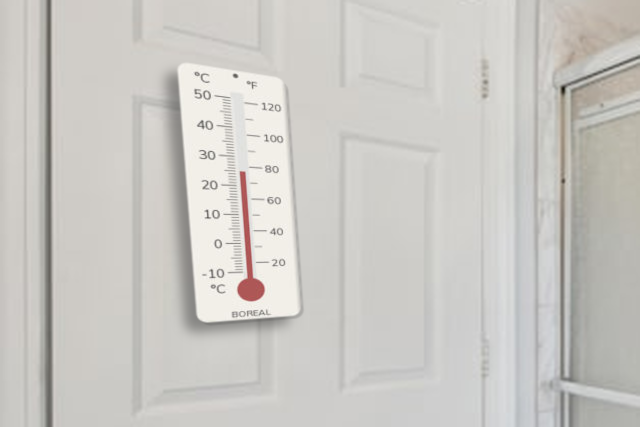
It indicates 25; °C
